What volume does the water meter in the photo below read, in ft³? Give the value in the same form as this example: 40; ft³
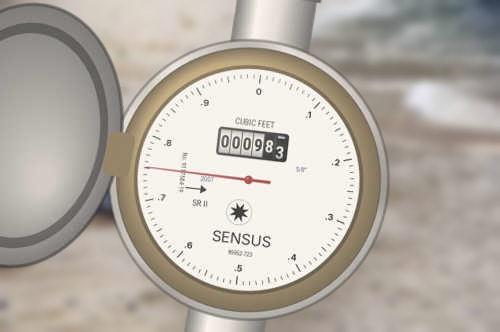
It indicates 982.75; ft³
